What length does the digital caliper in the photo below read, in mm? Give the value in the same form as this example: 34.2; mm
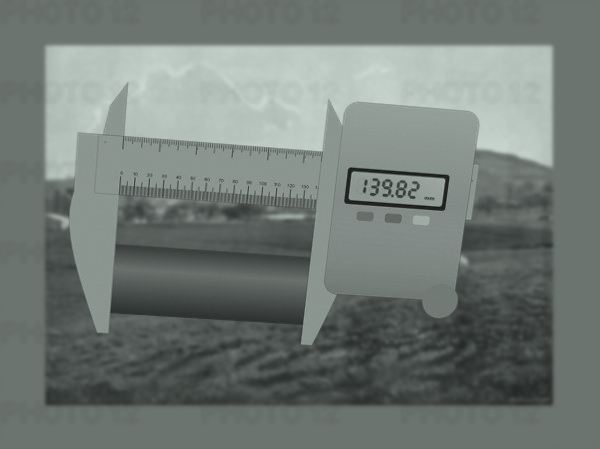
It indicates 139.82; mm
